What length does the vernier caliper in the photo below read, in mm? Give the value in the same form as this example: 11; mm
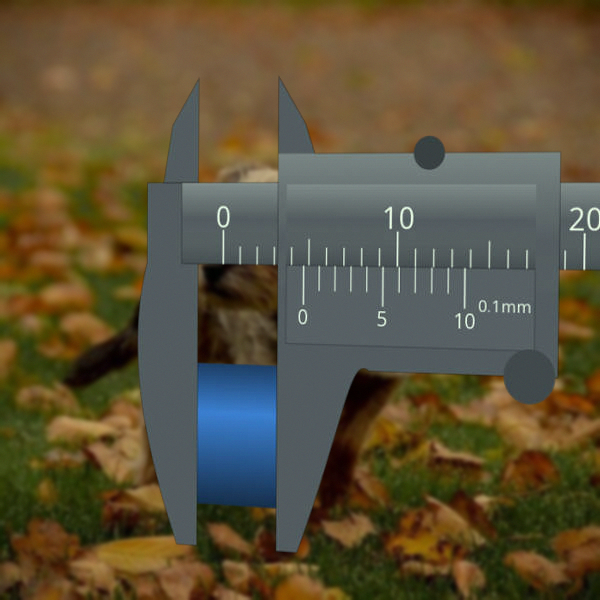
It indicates 4.7; mm
